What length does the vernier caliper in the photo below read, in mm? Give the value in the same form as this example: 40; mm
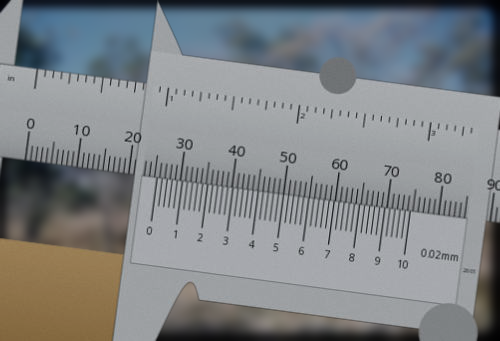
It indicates 25.5; mm
